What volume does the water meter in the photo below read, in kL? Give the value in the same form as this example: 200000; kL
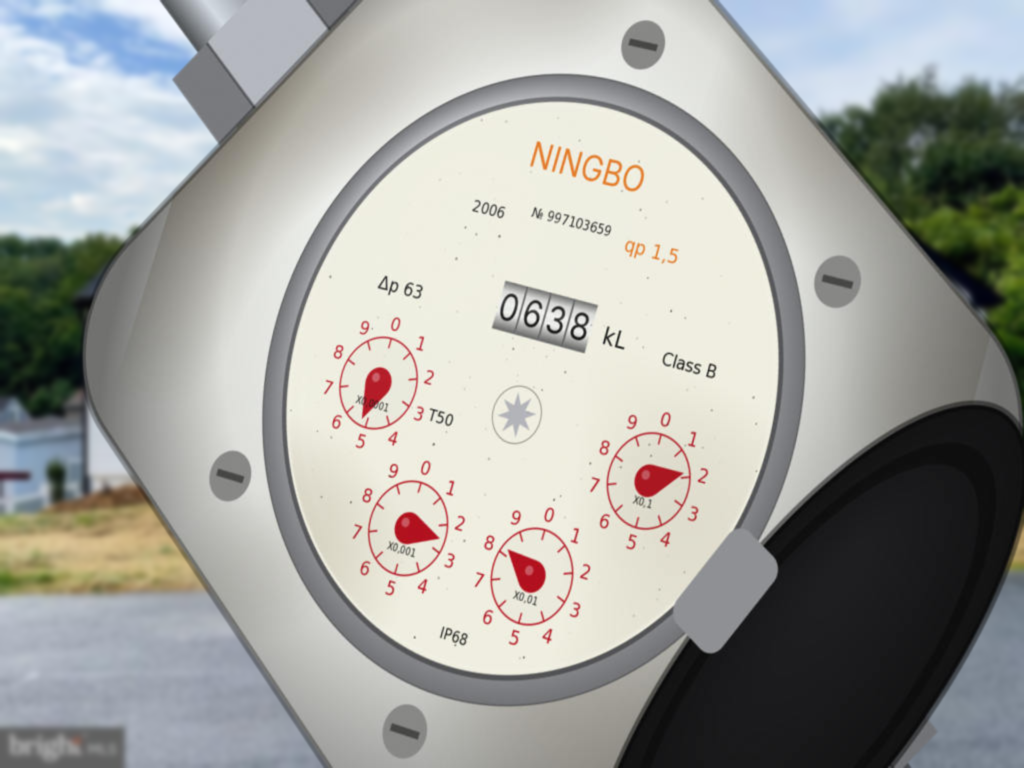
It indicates 638.1825; kL
